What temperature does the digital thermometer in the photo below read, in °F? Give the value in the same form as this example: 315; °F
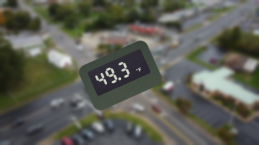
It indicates 49.3; °F
